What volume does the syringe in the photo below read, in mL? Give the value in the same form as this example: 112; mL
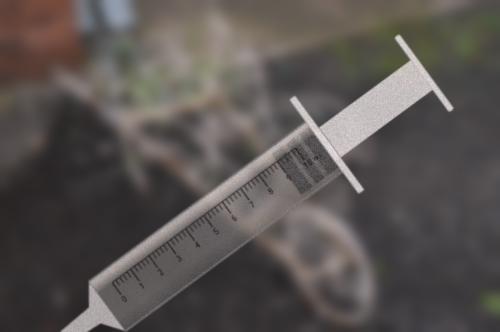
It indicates 9; mL
